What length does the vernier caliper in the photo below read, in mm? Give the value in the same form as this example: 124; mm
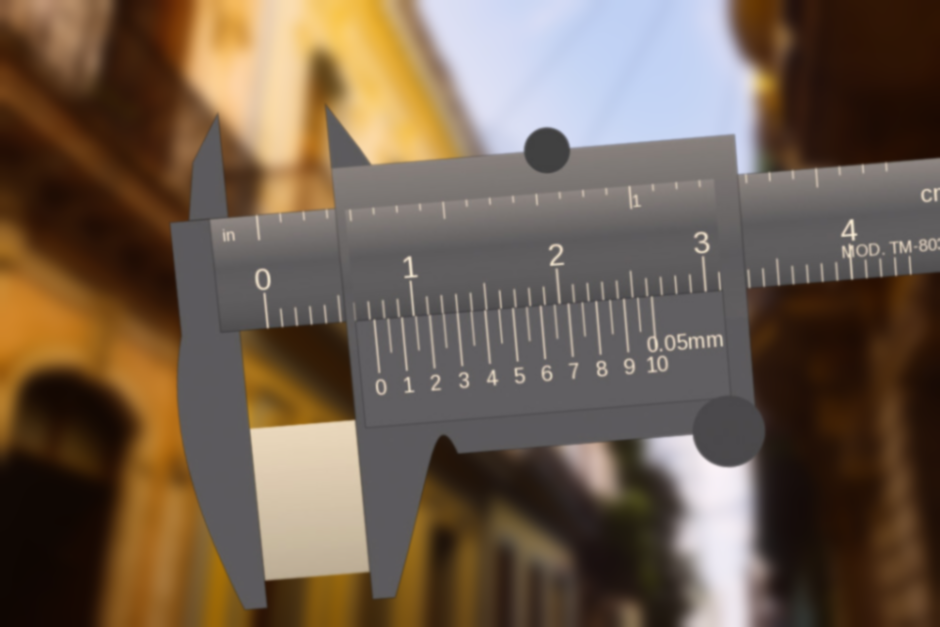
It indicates 7.3; mm
